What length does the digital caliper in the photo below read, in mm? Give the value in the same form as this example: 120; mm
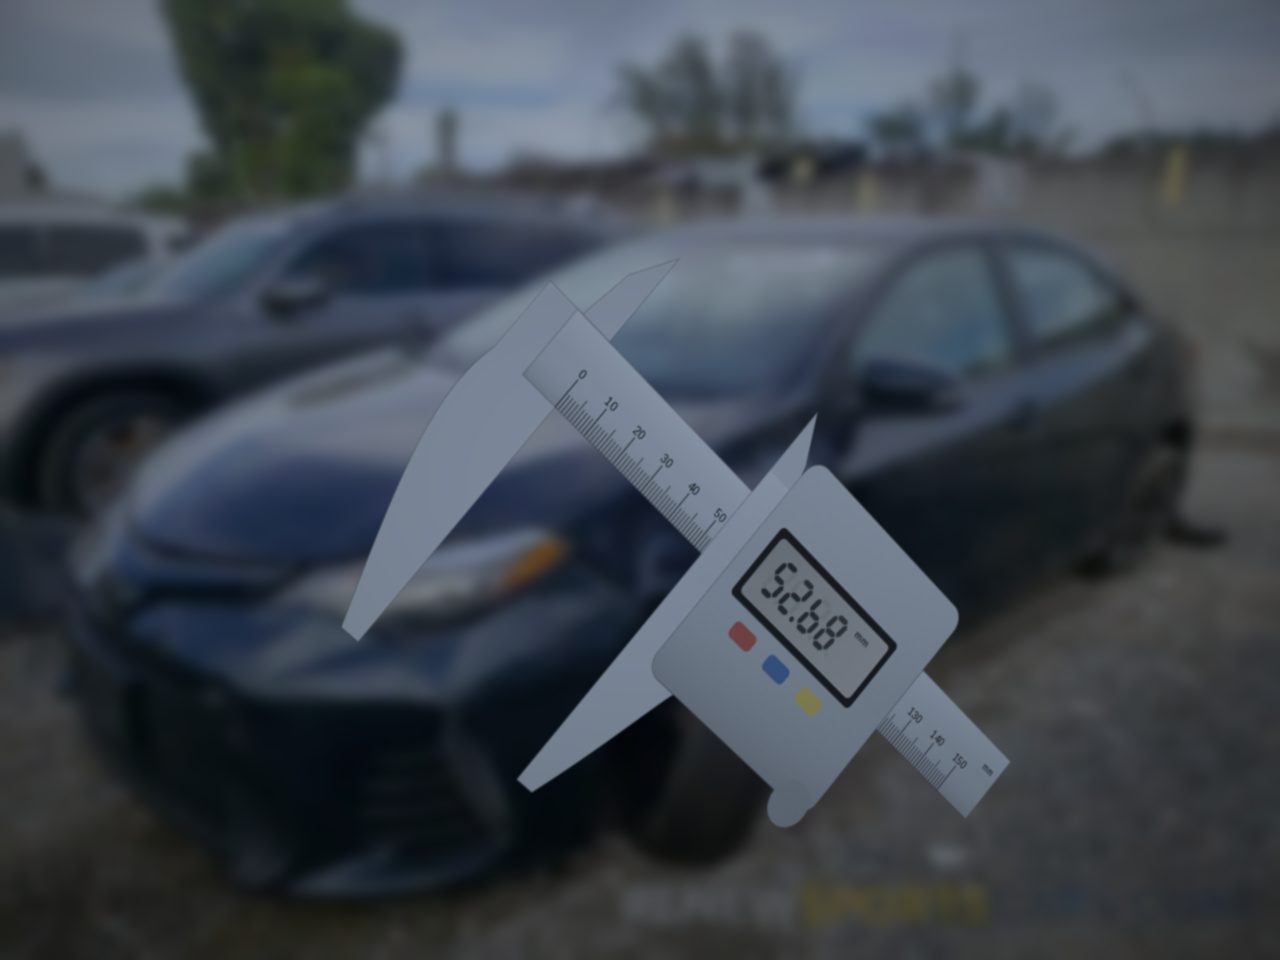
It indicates 52.68; mm
